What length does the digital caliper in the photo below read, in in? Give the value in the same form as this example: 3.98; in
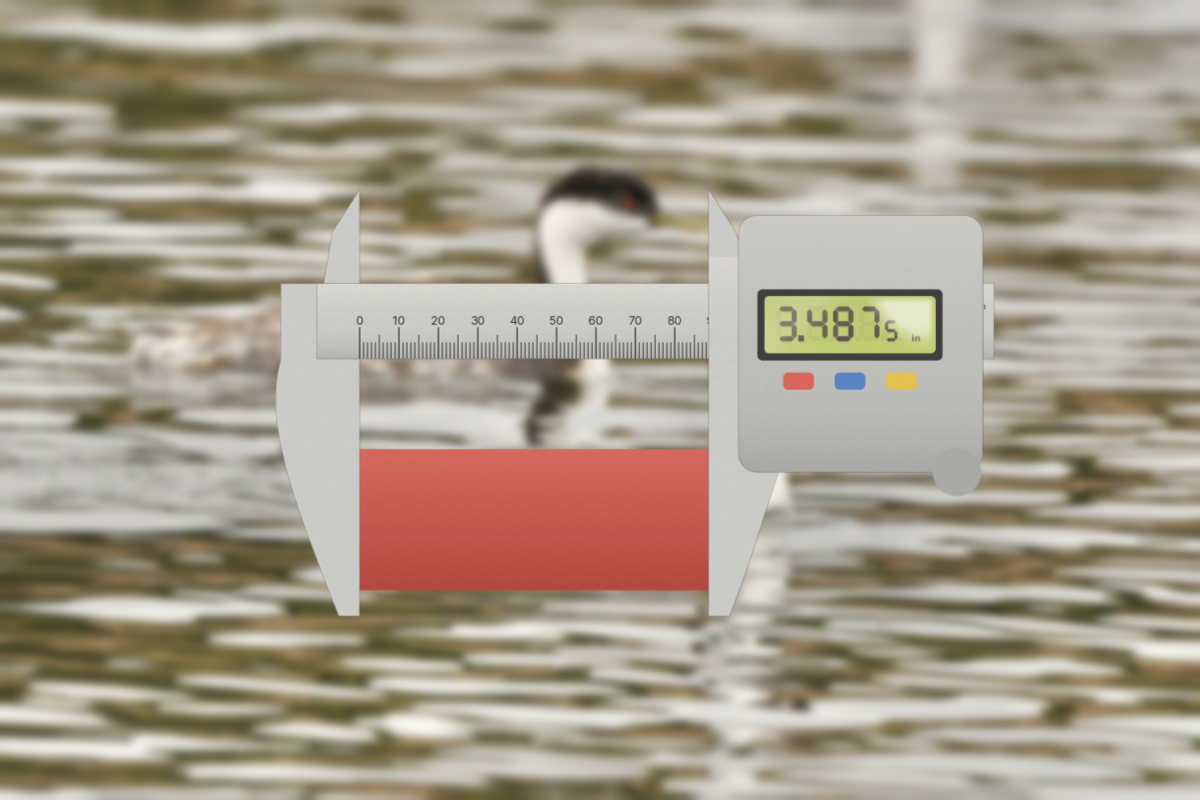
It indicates 3.4875; in
